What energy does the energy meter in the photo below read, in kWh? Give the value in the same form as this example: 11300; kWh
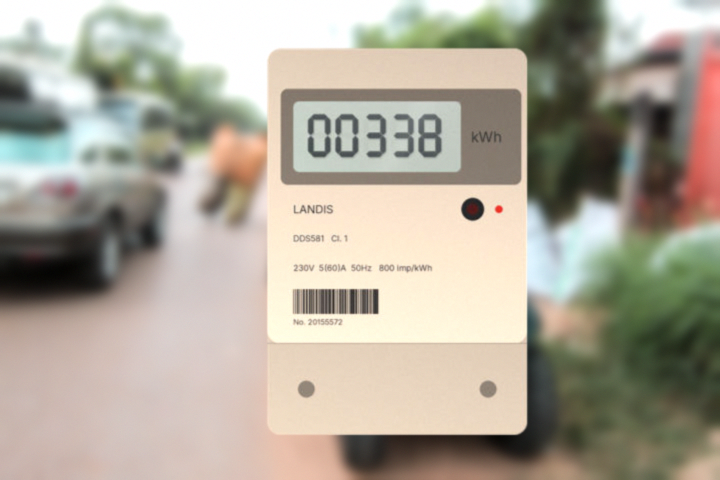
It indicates 338; kWh
